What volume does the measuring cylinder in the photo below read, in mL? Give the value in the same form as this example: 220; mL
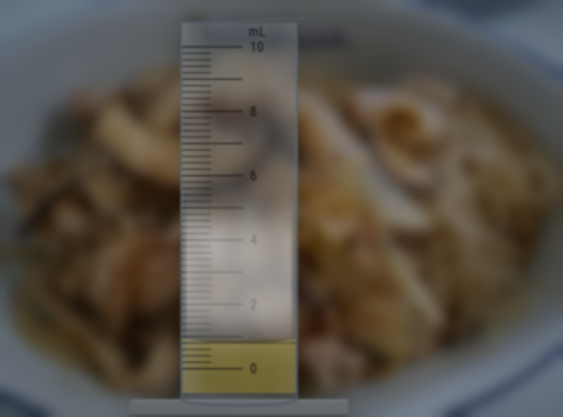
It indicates 0.8; mL
